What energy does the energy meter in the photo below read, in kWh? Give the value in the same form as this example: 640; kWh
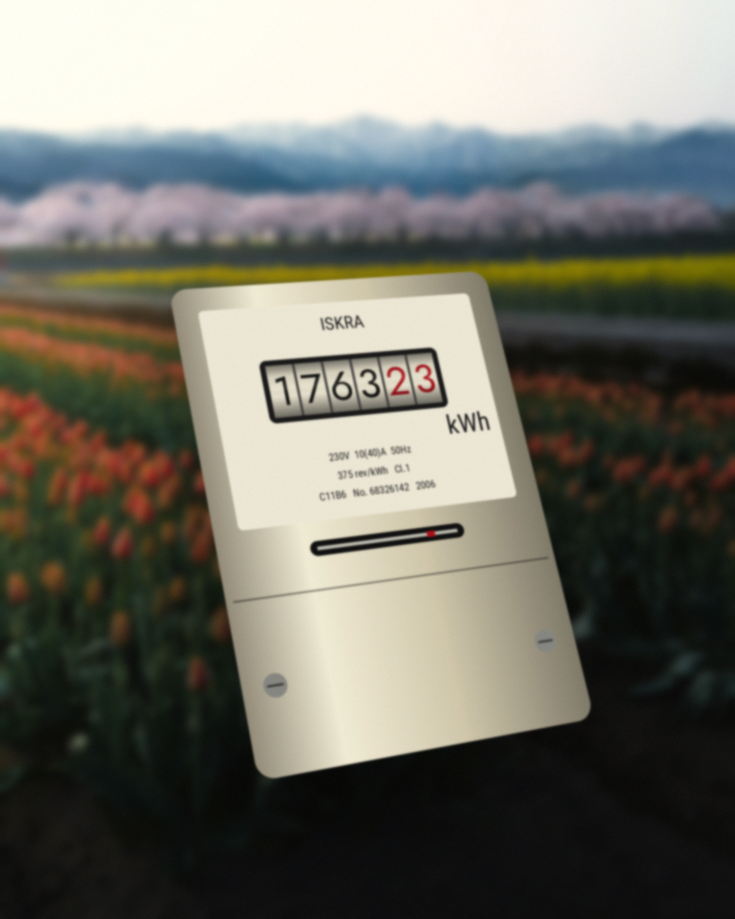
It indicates 1763.23; kWh
